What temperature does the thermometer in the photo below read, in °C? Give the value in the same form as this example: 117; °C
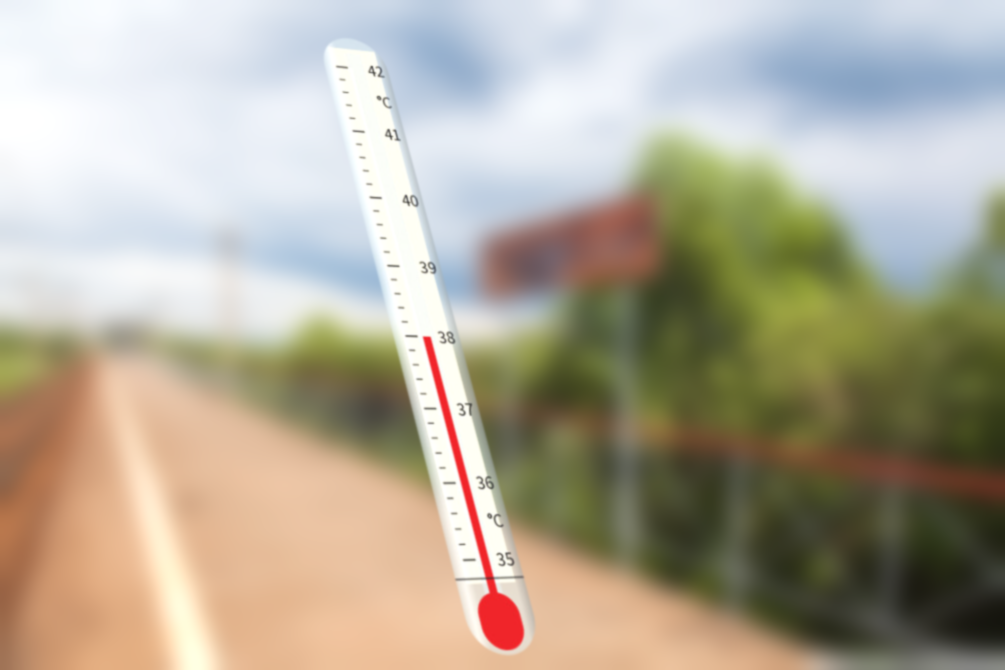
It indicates 38; °C
